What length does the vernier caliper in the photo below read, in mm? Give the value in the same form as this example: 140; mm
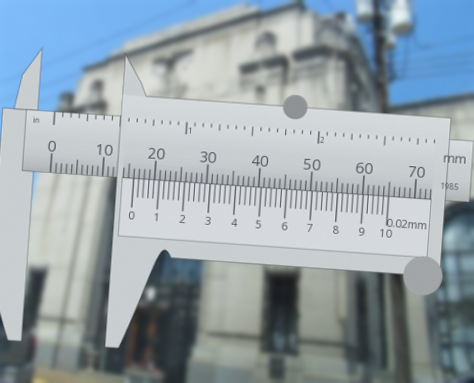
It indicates 16.0; mm
